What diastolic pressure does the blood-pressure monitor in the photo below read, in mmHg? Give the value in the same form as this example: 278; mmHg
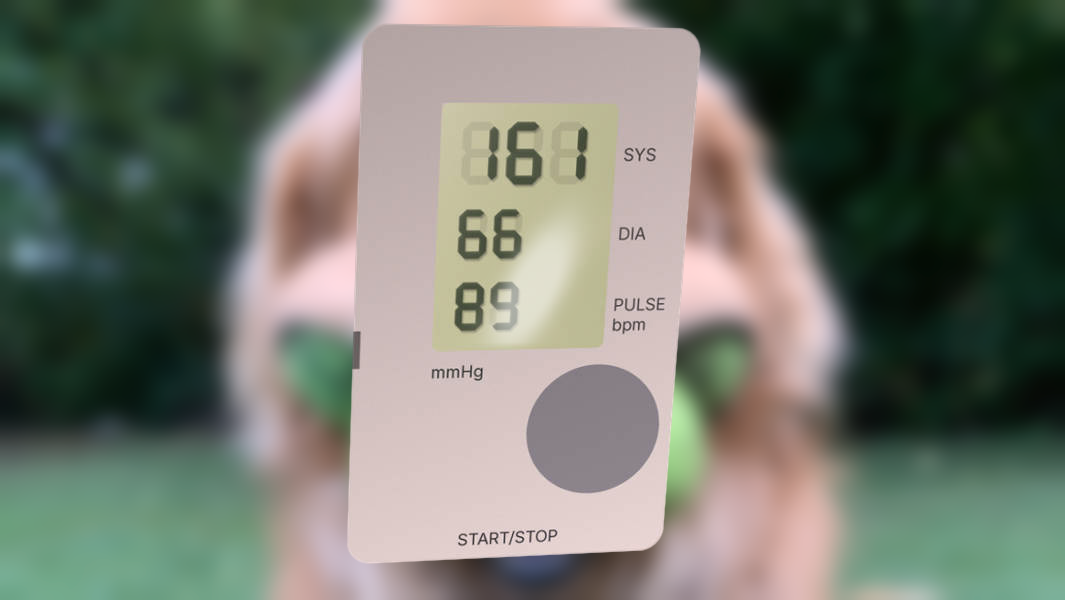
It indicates 66; mmHg
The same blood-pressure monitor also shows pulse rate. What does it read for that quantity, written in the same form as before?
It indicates 89; bpm
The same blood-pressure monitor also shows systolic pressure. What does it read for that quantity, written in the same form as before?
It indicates 161; mmHg
